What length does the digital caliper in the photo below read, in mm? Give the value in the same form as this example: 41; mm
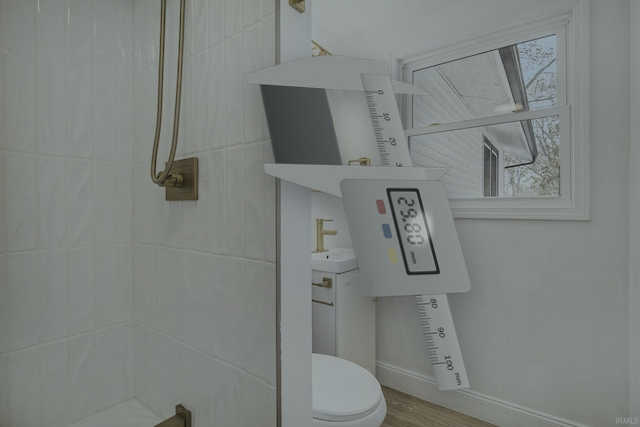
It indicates 29.80; mm
